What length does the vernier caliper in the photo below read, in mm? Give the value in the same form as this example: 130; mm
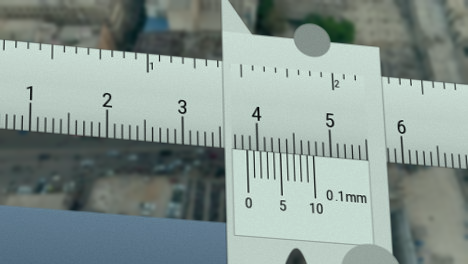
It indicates 38.6; mm
